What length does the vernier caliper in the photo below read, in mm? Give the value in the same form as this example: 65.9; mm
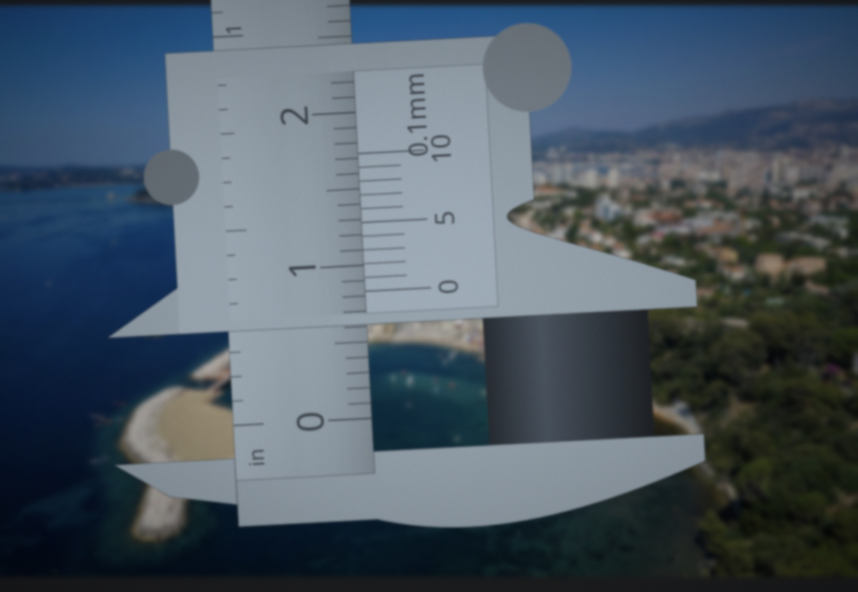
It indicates 8.3; mm
